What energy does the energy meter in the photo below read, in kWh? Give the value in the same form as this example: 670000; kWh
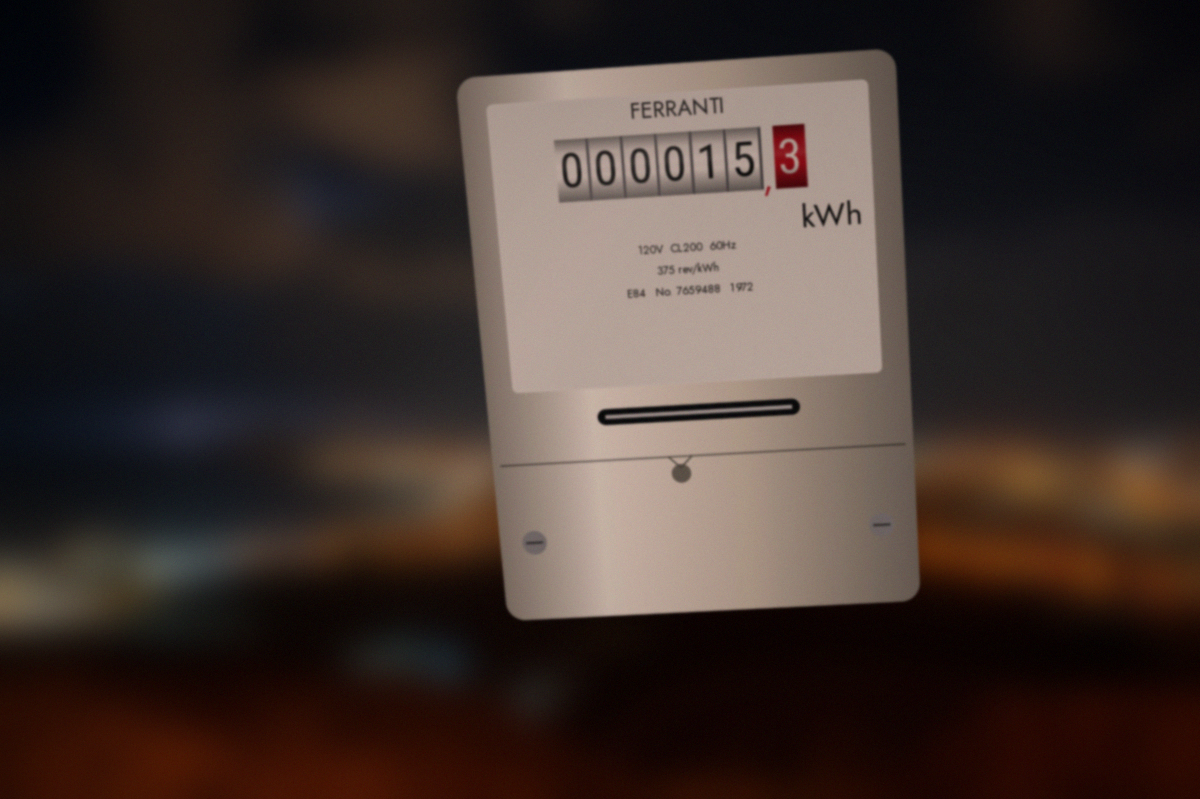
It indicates 15.3; kWh
